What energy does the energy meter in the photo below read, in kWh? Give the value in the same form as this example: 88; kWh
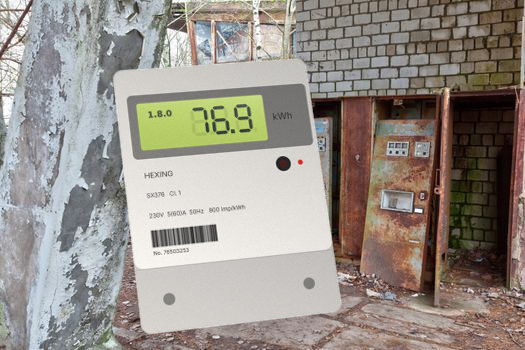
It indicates 76.9; kWh
